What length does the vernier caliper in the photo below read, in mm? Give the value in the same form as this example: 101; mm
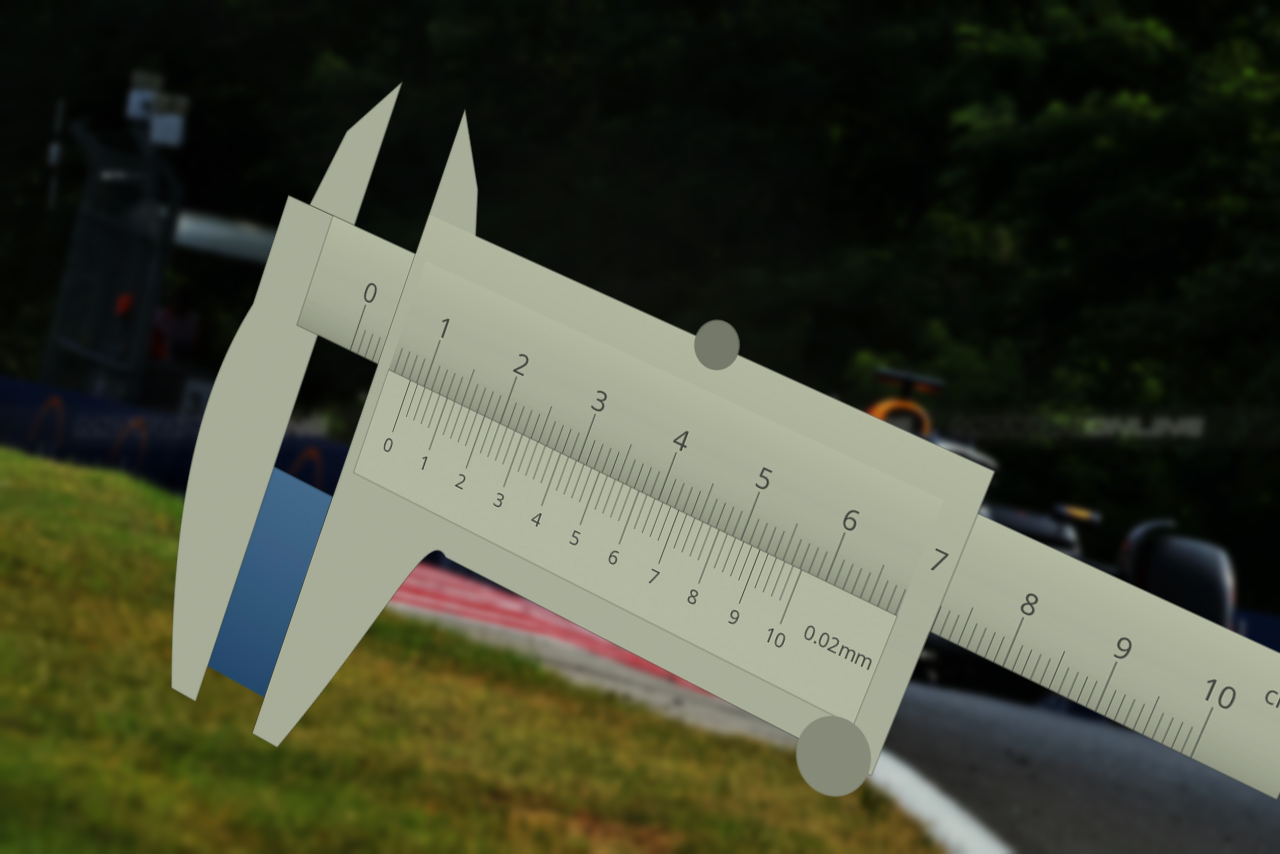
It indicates 8.2; mm
